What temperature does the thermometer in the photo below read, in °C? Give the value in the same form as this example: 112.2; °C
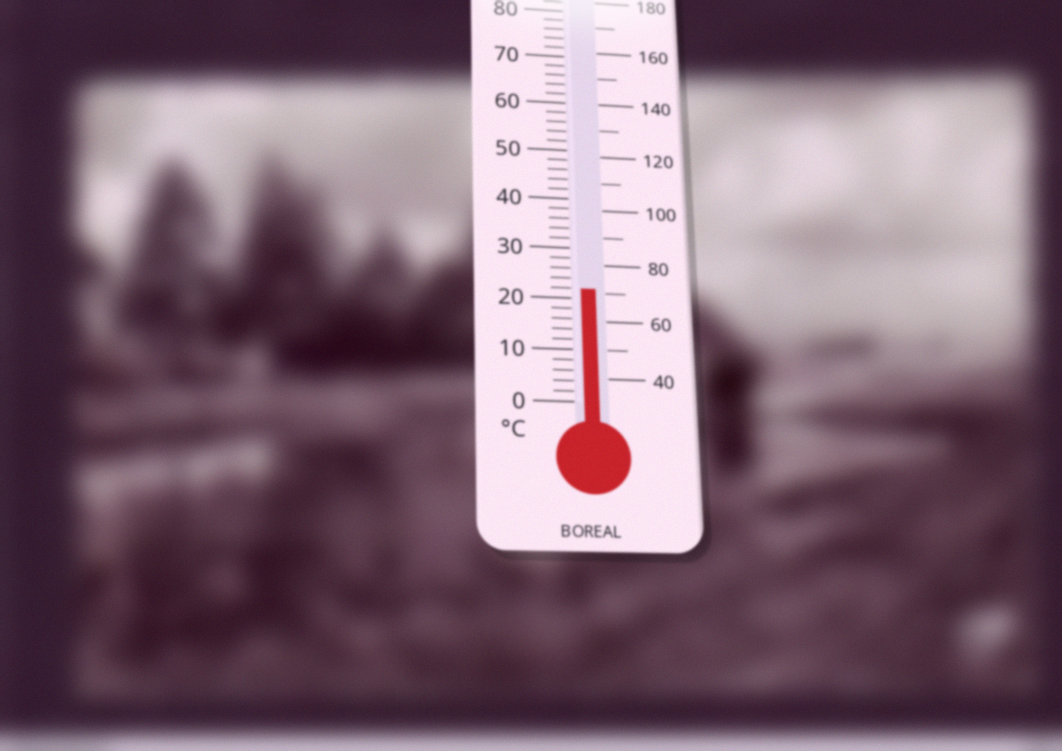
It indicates 22; °C
